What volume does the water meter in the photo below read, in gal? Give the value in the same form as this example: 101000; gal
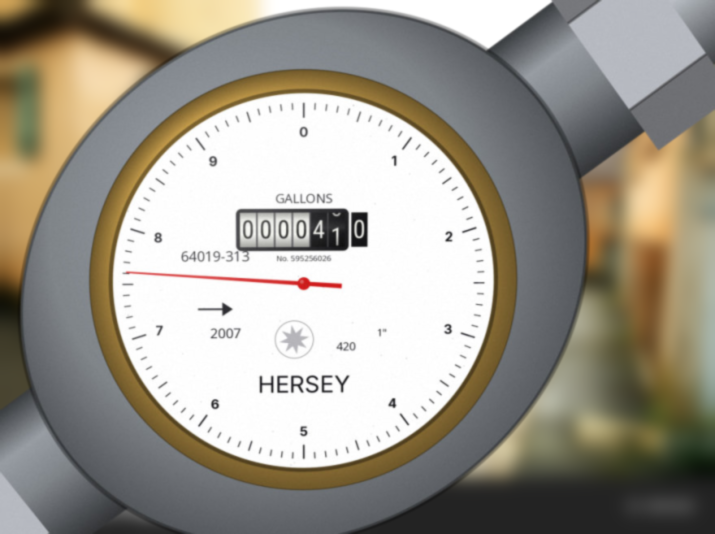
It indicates 407.6; gal
